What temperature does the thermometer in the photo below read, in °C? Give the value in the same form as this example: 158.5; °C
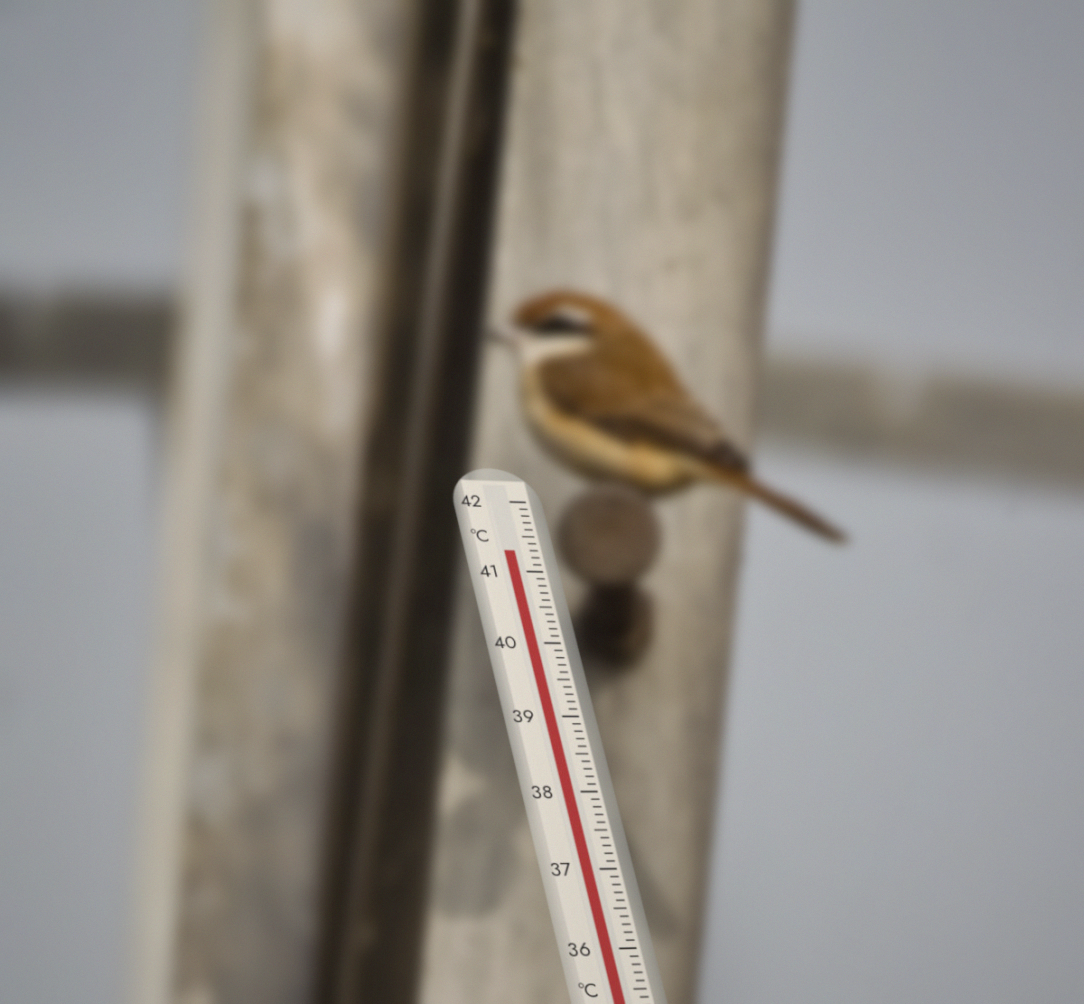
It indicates 41.3; °C
